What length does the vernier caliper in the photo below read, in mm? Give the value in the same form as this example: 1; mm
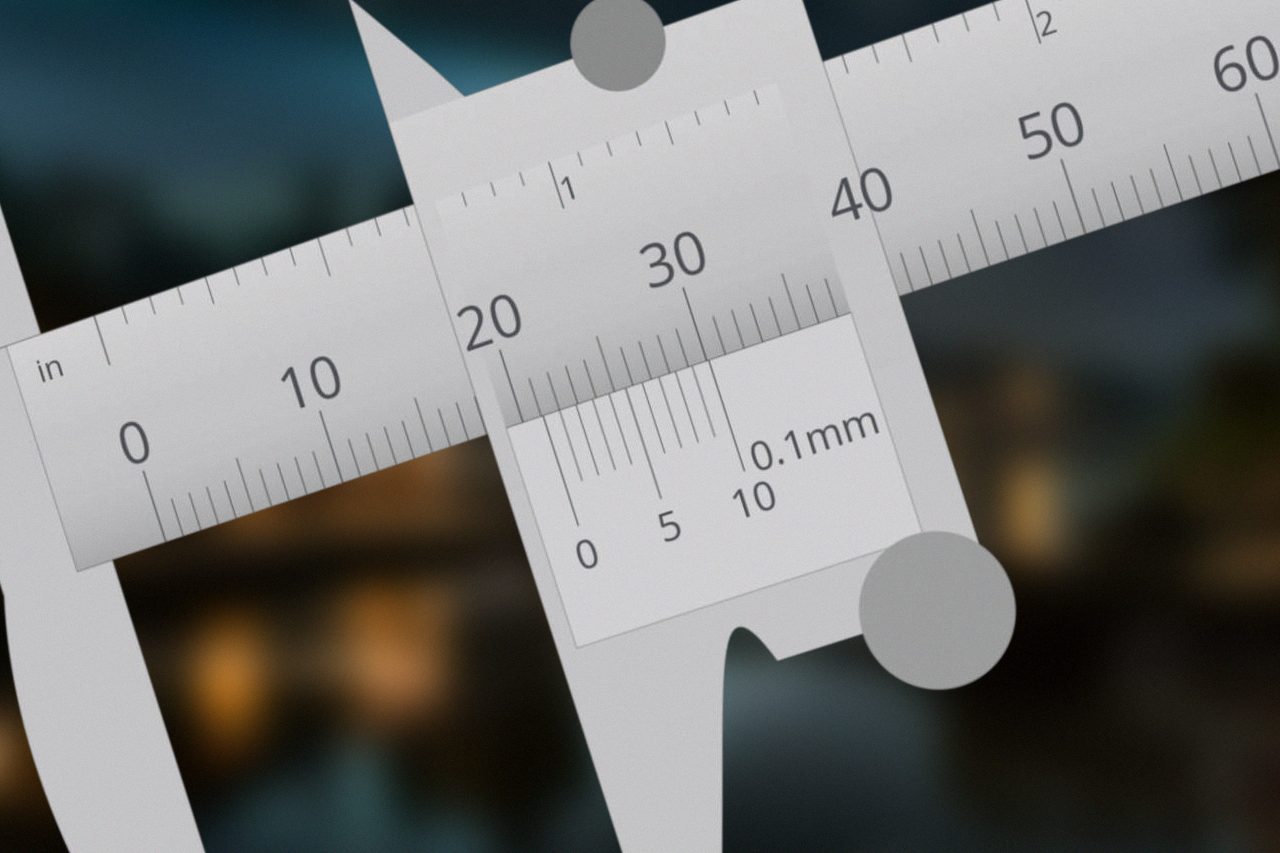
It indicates 21.1; mm
